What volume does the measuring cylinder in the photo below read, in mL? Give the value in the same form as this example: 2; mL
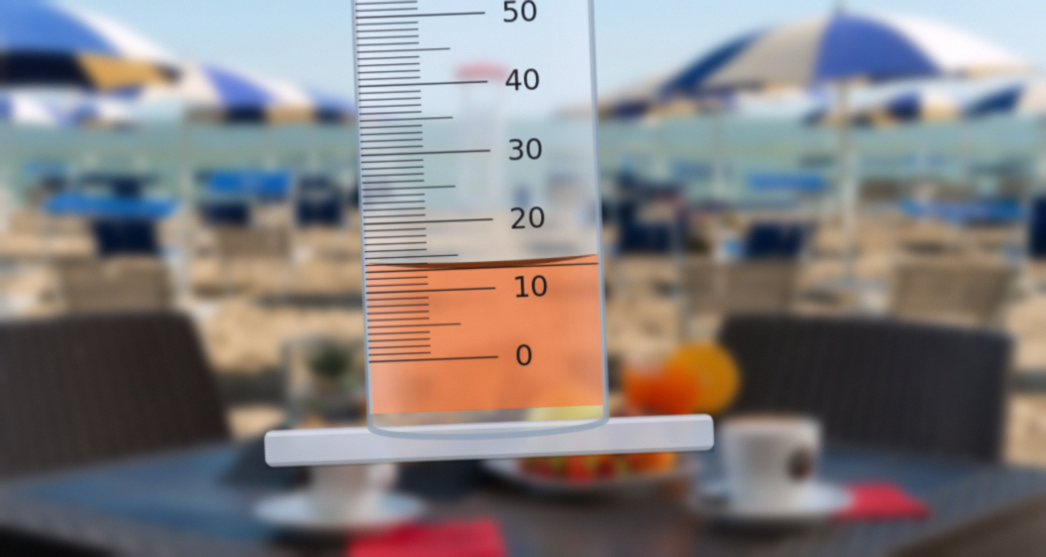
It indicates 13; mL
